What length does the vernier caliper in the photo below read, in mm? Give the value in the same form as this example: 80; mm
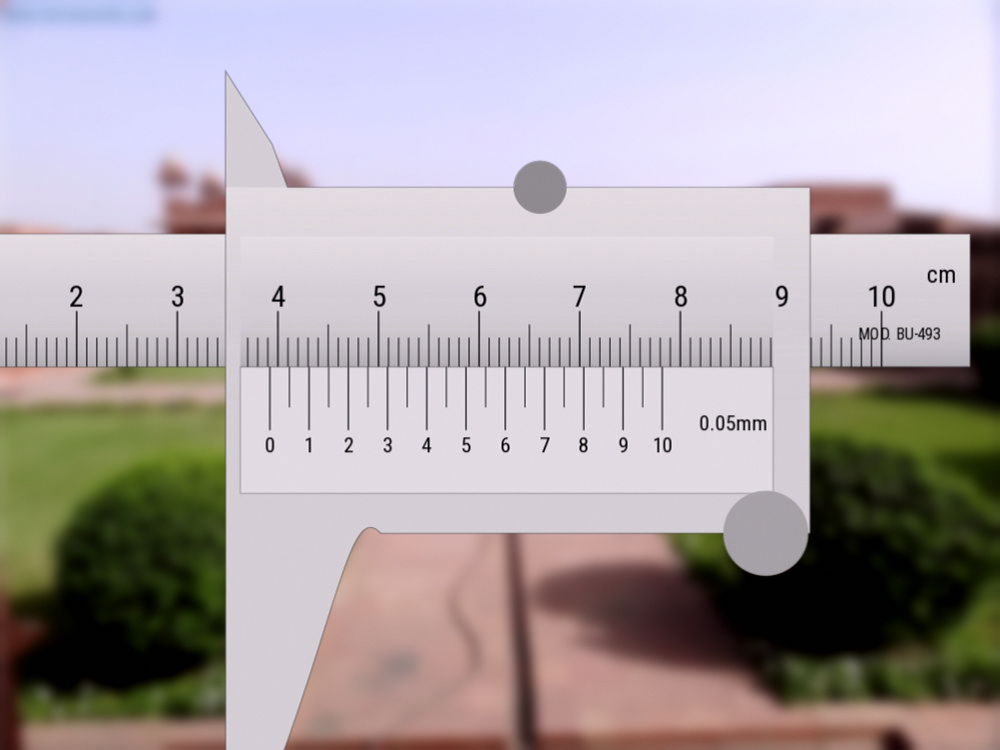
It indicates 39.2; mm
